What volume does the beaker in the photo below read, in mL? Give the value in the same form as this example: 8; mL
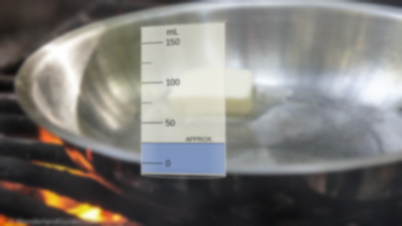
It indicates 25; mL
